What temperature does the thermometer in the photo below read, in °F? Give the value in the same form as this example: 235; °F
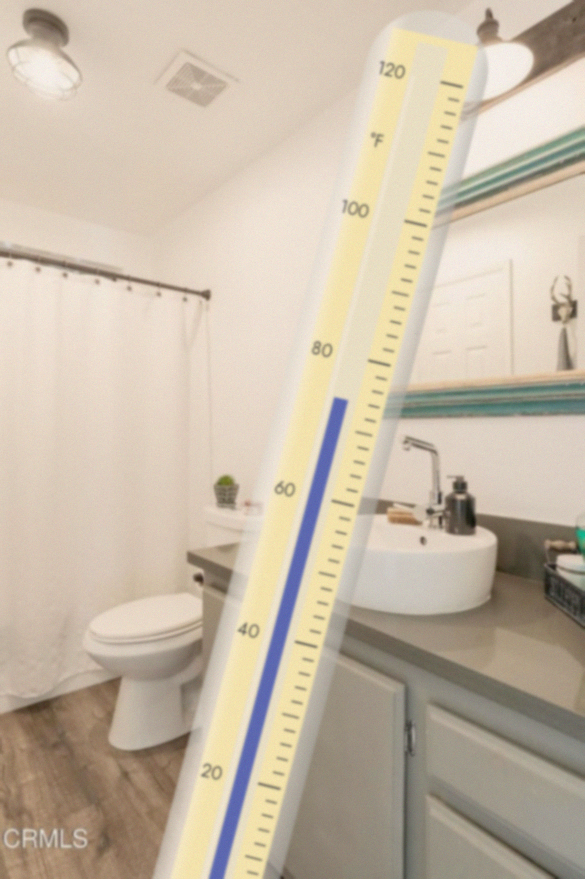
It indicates 74; °F
